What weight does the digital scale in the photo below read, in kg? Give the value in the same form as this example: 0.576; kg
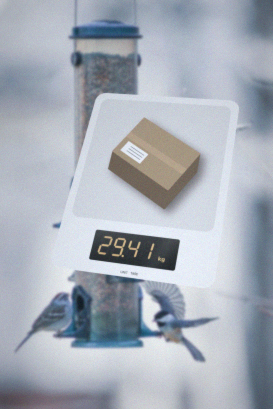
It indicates 29.41; kg
